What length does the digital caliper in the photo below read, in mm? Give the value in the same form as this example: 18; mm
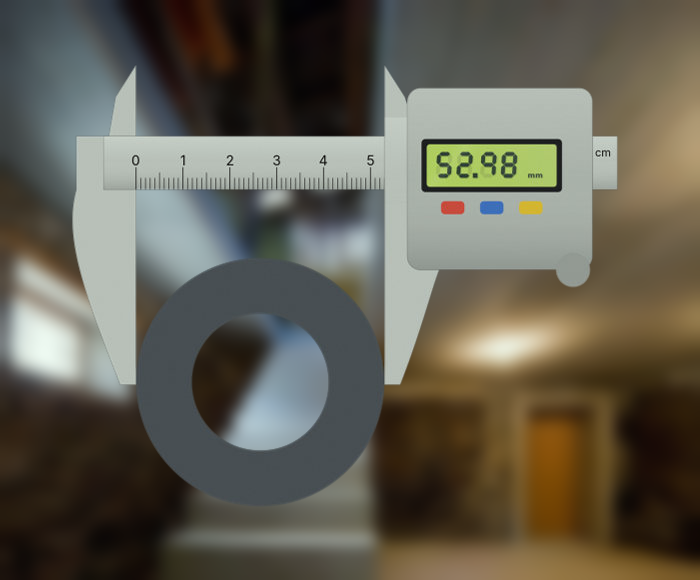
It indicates 52.98; mm
